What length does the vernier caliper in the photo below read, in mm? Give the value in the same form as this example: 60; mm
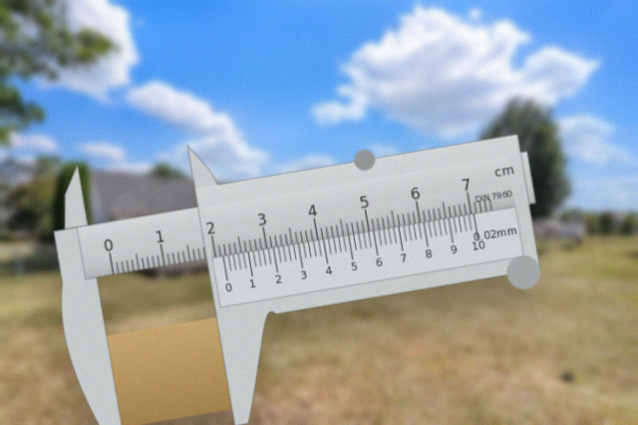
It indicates 21.5; mm
